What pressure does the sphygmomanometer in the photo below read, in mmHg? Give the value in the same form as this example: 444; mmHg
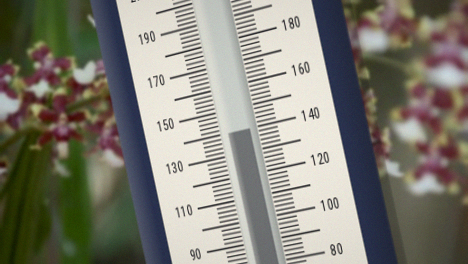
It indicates 140; mmHg
